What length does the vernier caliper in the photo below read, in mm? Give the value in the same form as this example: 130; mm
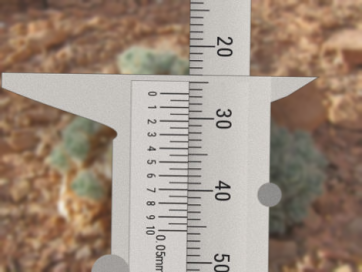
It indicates 26.6; mm
